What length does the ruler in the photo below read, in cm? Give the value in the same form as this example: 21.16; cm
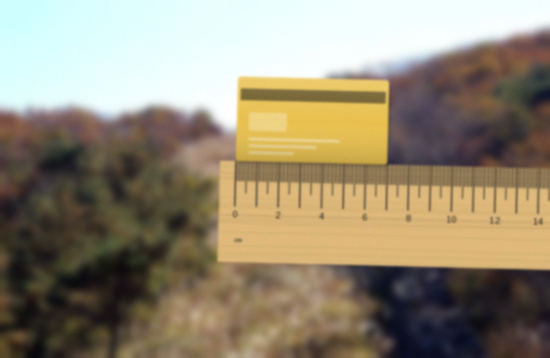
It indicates 7; cm
